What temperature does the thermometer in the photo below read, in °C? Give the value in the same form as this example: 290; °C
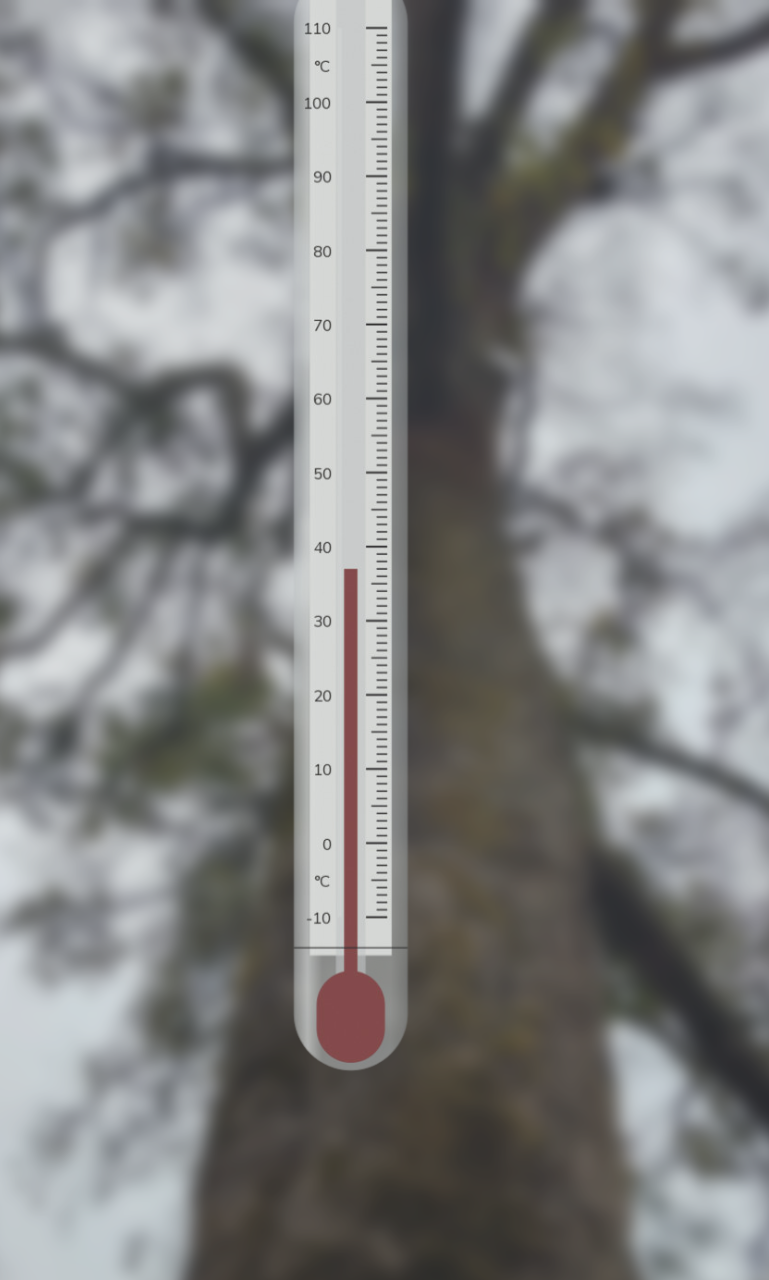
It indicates 37; °C
